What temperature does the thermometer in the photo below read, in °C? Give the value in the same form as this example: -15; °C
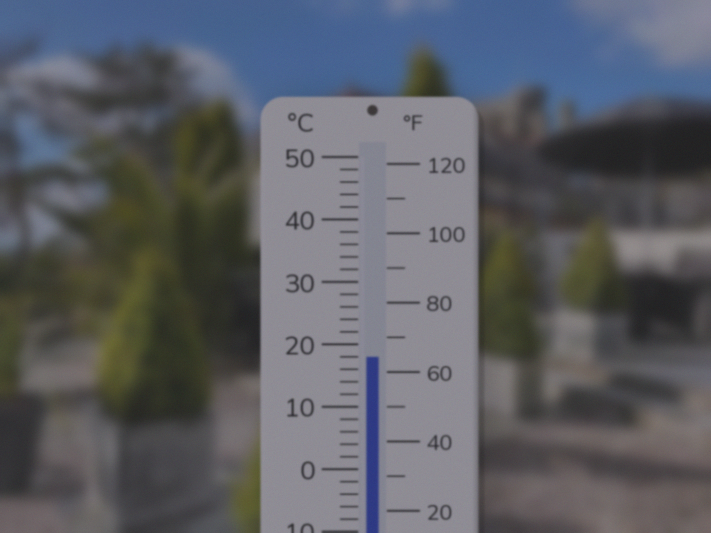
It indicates 18; °C
